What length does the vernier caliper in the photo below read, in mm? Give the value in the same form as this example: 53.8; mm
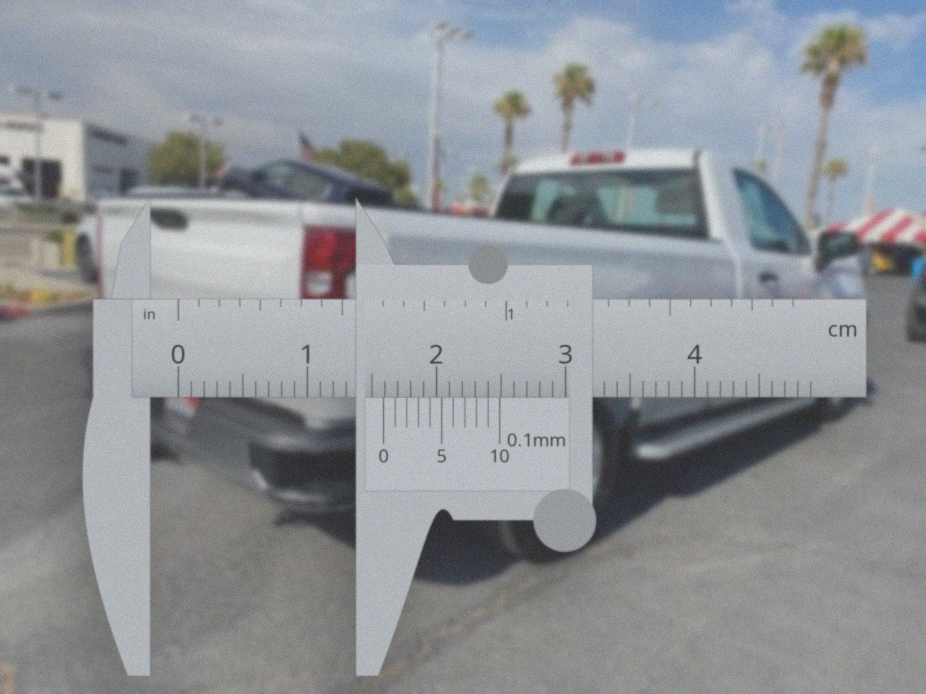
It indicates 15.9; mm
